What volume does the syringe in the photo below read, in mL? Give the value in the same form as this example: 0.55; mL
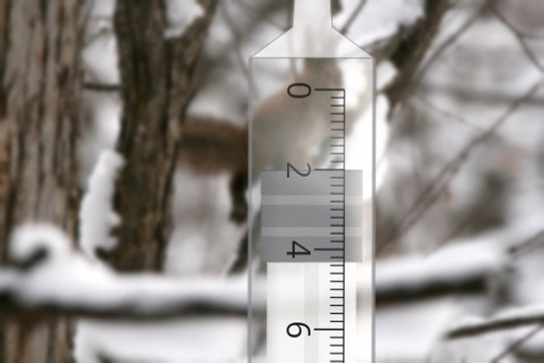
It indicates 2; mL
